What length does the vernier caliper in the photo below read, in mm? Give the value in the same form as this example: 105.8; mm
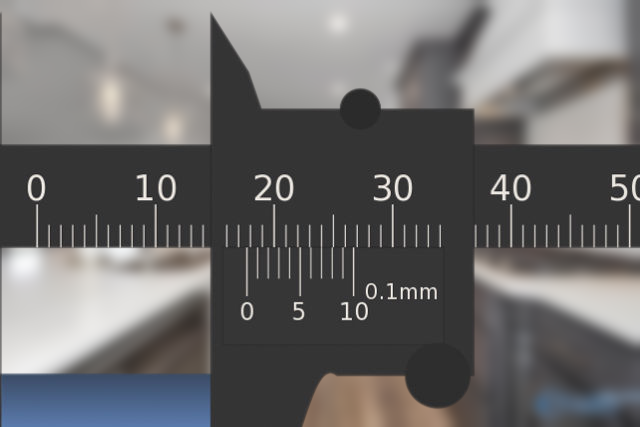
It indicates 17.7; mm
